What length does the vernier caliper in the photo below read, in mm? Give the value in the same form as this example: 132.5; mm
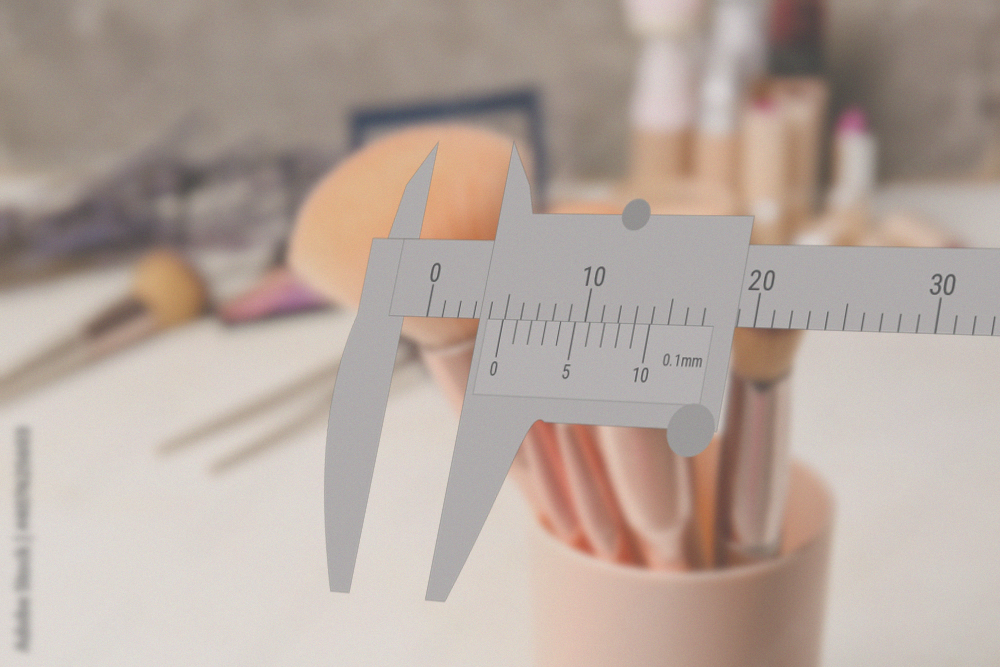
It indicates 4.9; mm
